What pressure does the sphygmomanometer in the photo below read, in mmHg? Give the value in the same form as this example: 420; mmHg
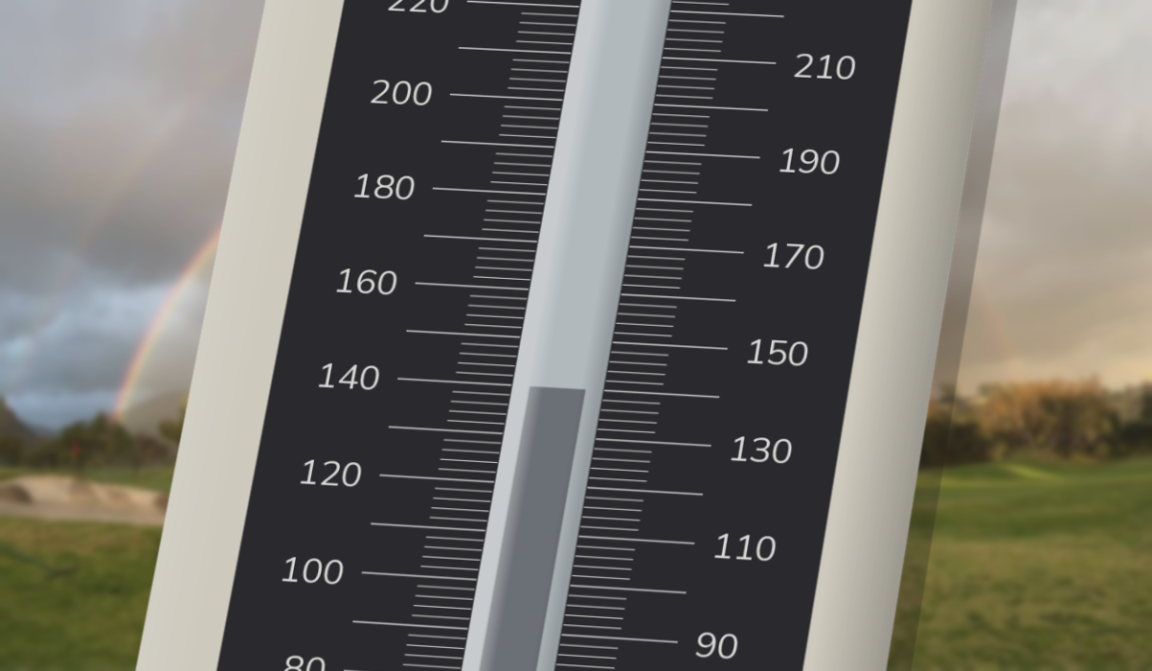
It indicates 140; mmHg
